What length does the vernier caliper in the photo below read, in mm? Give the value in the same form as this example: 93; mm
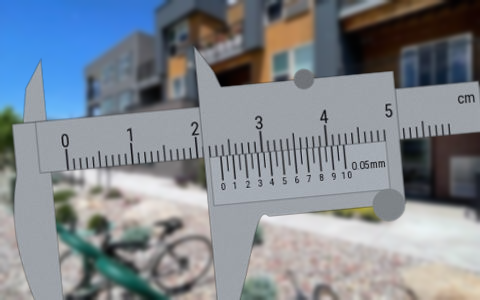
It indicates 23.6; mm
